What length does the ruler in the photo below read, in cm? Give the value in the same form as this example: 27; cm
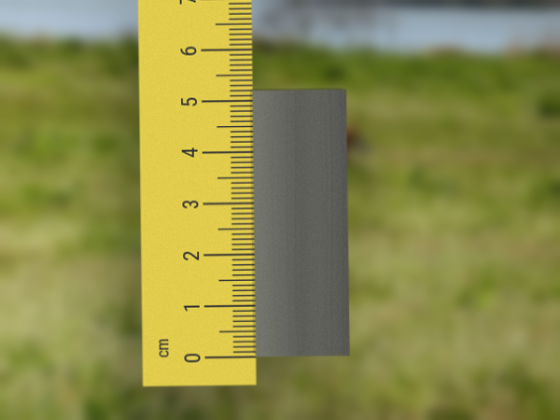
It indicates 5.2; cm
